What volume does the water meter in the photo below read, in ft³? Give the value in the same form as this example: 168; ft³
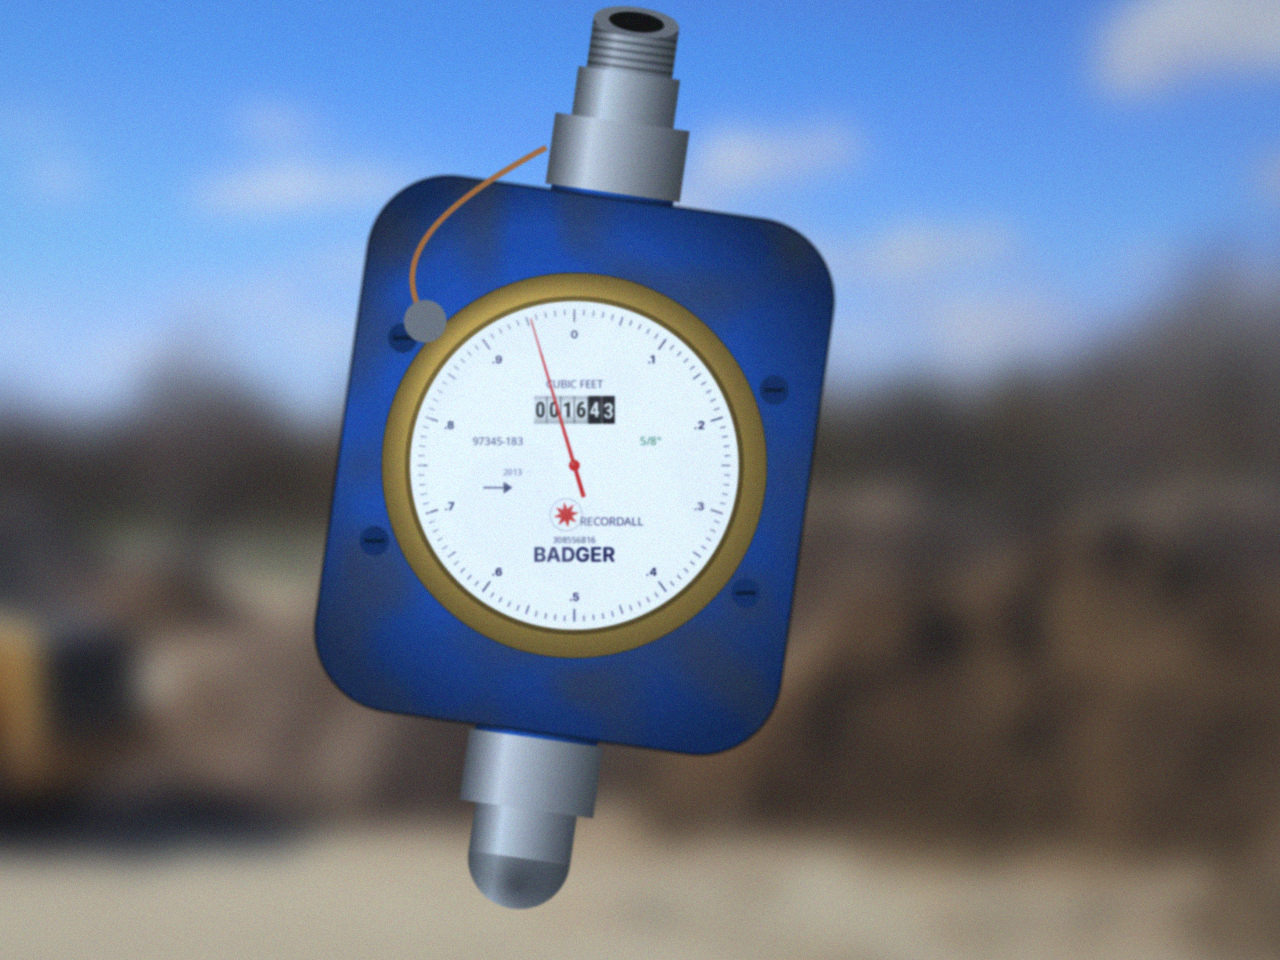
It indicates 1642.95; ft³
